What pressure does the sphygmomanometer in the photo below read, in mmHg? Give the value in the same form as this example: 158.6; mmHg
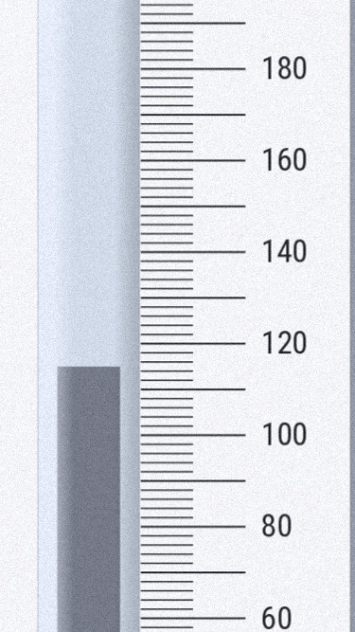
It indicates 115; mmHg
